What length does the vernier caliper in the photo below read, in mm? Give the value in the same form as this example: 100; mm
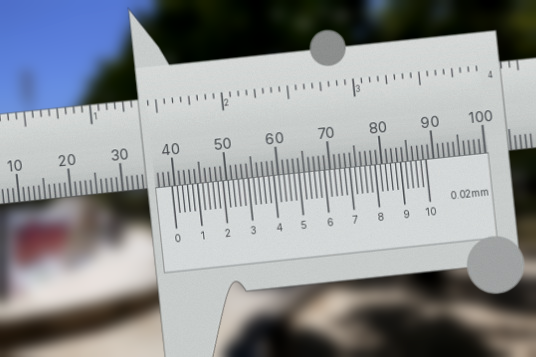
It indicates 39.5; mm
